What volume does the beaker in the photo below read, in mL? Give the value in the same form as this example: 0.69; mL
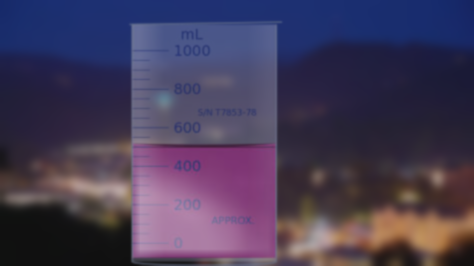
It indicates 500; mL
